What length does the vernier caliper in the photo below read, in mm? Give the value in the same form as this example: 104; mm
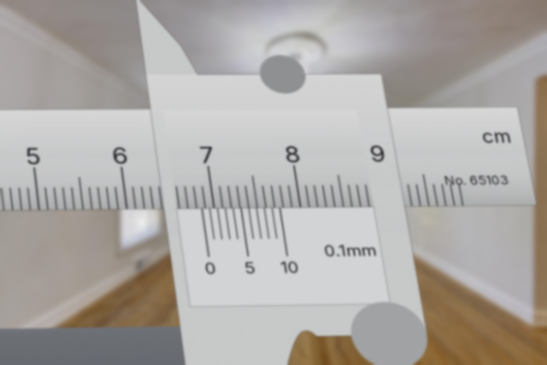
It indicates 68.6; mm
